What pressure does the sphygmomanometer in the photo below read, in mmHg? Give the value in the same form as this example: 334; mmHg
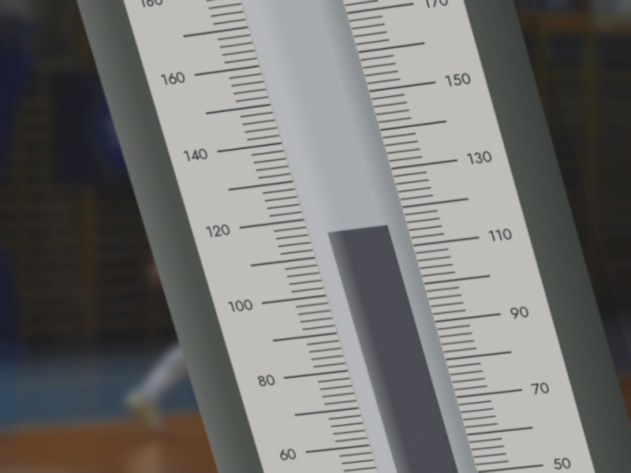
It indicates 116; mmHg
